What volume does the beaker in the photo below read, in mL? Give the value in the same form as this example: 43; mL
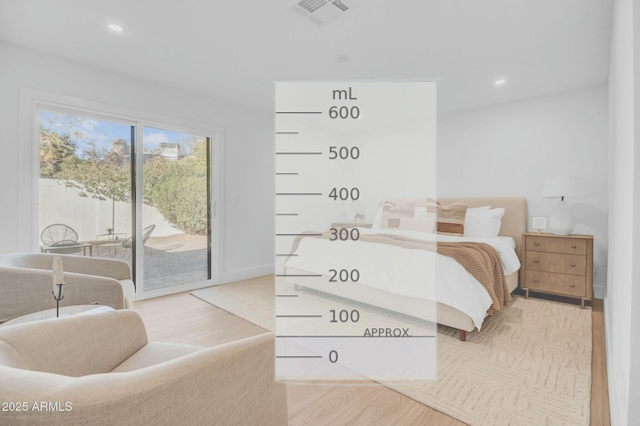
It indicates 50; mL
